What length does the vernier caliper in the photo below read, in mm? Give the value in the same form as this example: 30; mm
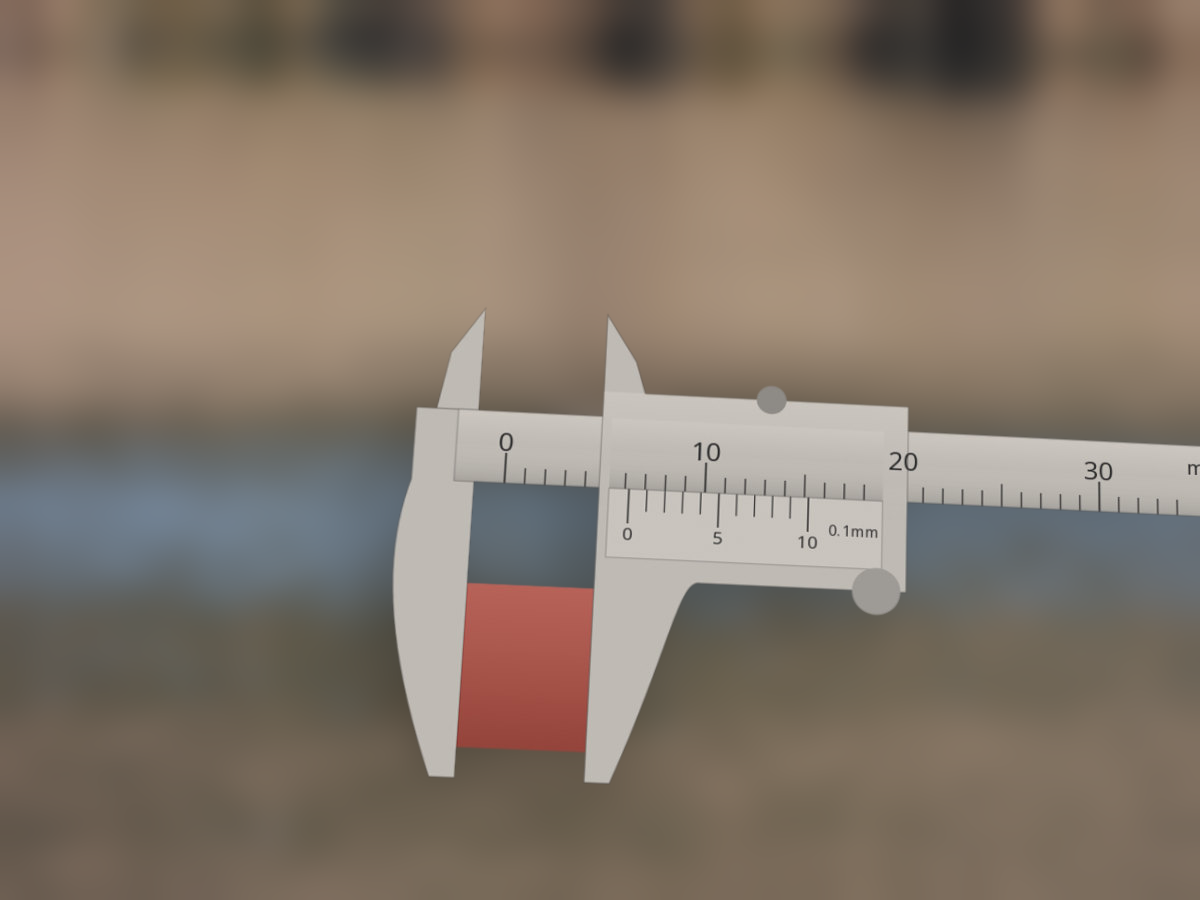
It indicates 6.2; mm
